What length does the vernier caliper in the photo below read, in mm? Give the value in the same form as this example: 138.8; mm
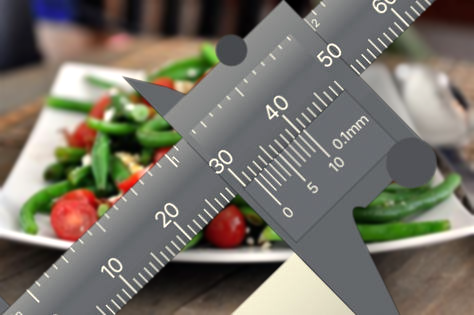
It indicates 31.6; mm
